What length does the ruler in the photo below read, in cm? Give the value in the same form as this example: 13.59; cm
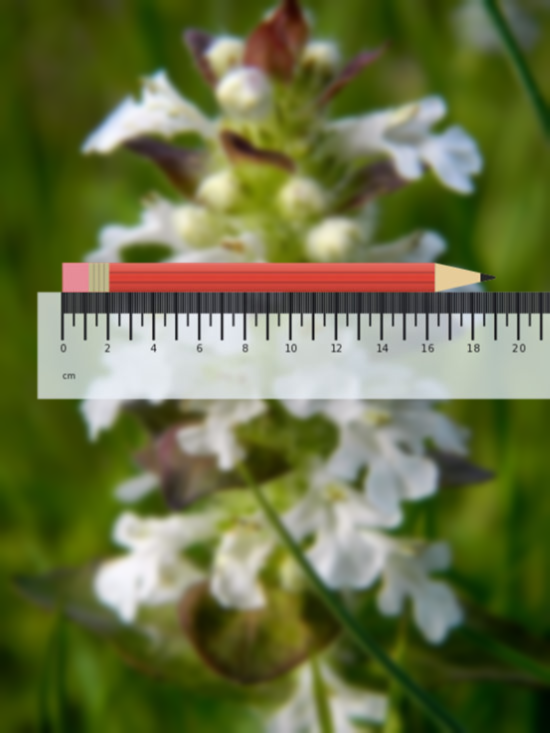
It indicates 19; cm
